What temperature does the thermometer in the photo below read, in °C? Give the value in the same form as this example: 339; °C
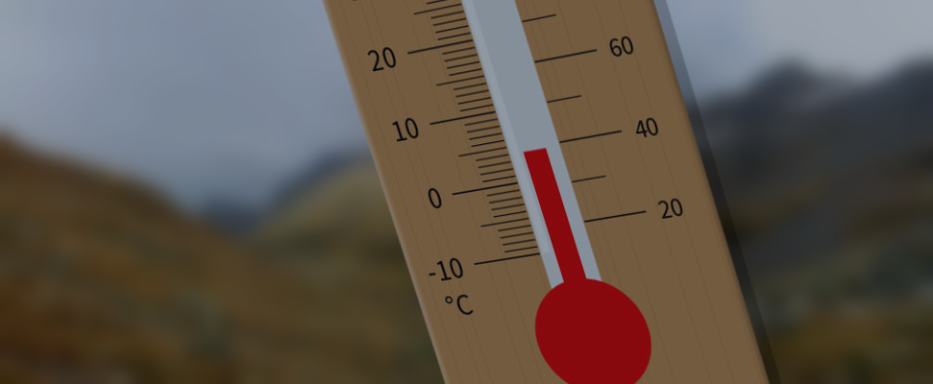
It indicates 4; °C
